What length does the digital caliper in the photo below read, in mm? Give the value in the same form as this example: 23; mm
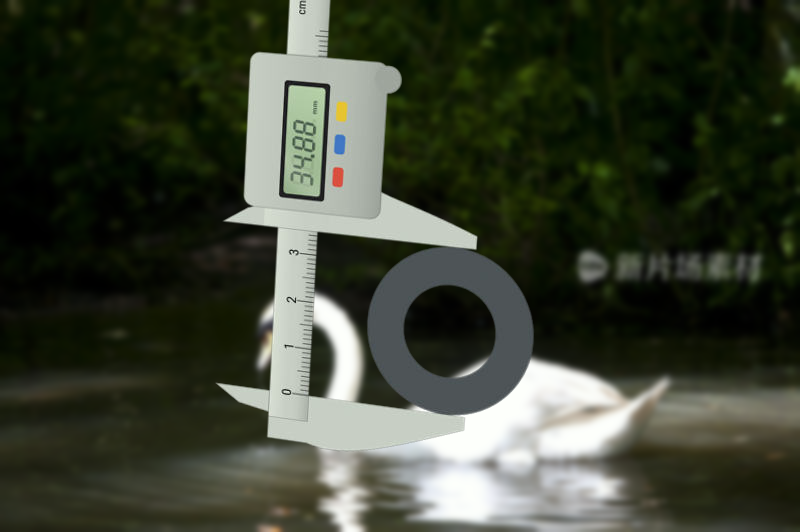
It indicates 34.88; mm
